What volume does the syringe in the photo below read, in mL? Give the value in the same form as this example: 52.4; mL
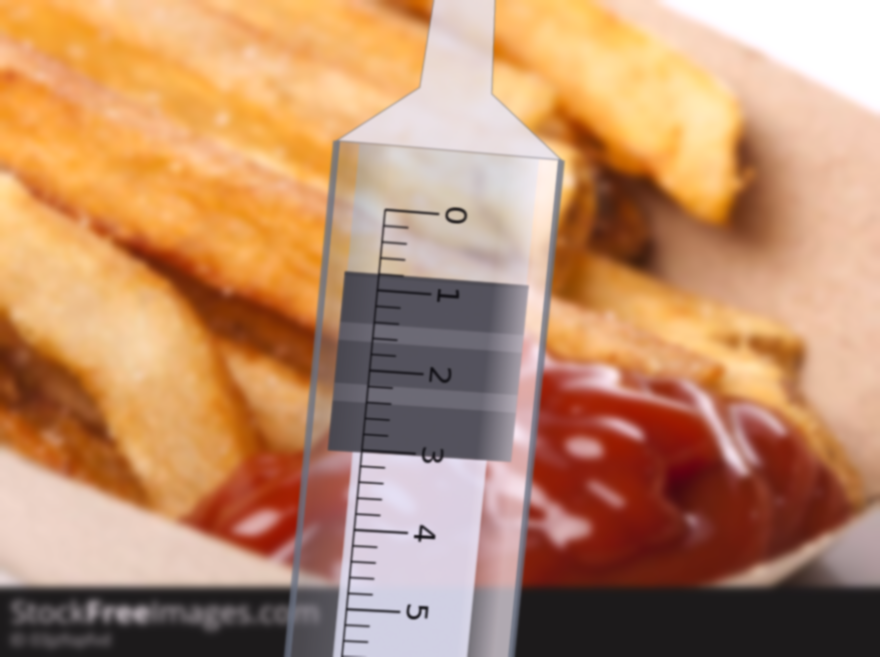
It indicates 0.8; mL
